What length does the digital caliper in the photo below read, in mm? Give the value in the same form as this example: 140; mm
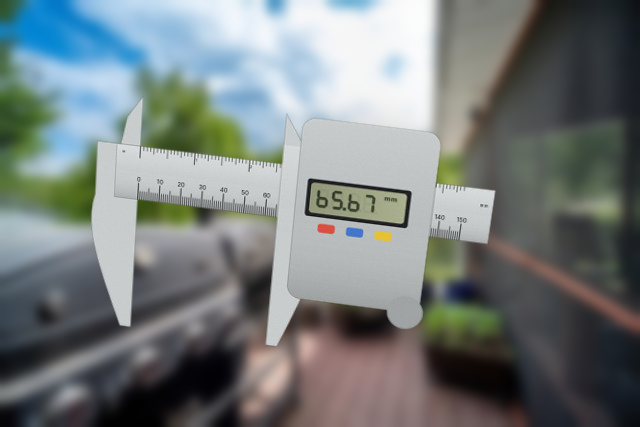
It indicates 65.67; mm
